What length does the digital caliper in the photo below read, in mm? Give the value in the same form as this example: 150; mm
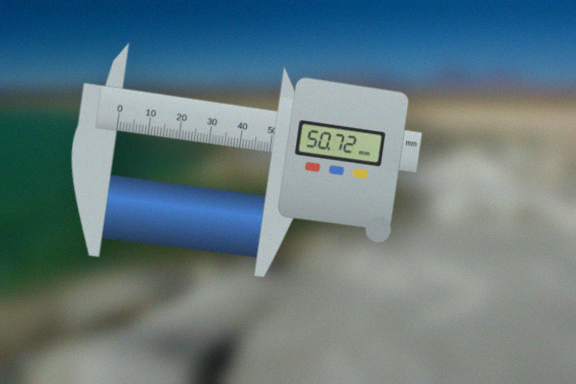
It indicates 50.72; mm
